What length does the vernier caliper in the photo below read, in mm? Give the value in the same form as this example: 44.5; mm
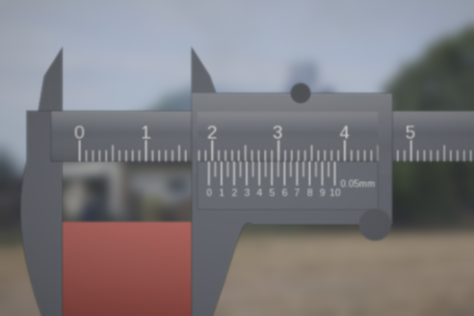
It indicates 19.5; mm
